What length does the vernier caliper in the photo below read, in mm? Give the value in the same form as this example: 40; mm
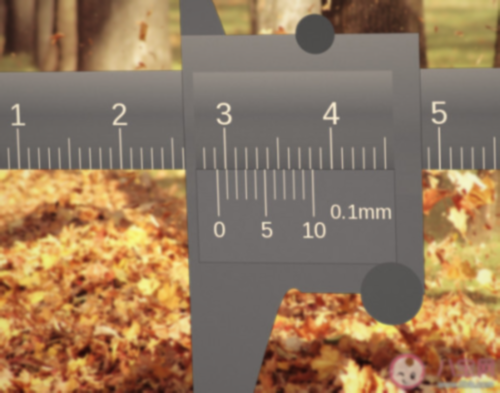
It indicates 29.2; mm
